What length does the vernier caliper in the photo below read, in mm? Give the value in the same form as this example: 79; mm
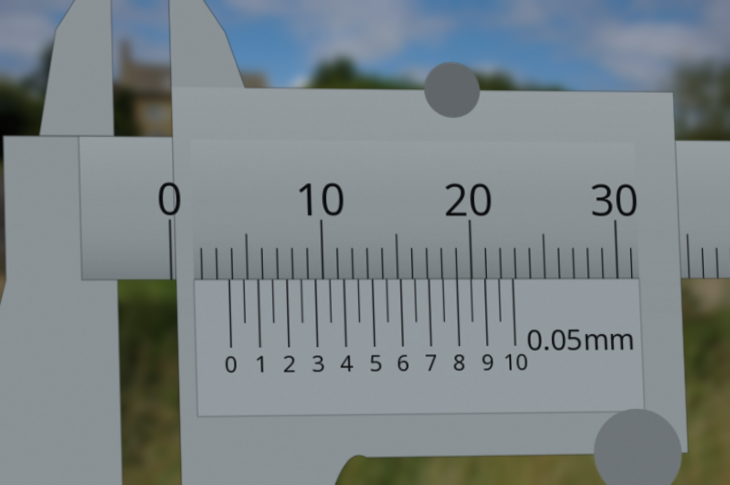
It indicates 3.8; mm
